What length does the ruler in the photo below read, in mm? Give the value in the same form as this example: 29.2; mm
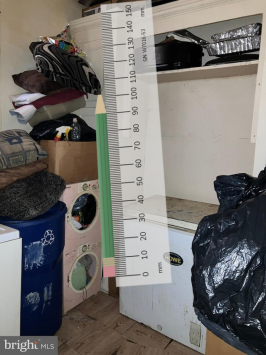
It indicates 105; mm
